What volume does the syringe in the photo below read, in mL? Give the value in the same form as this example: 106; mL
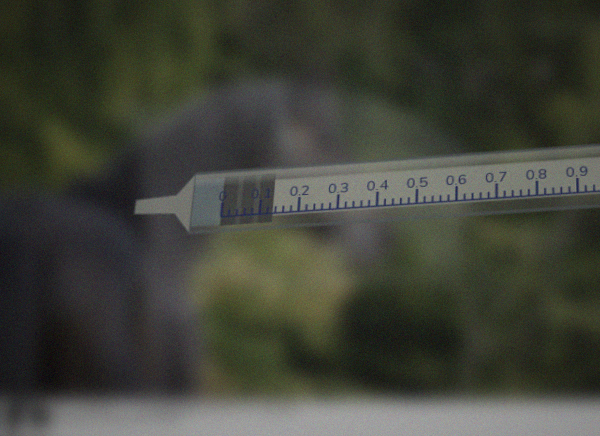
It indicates 0; mL
